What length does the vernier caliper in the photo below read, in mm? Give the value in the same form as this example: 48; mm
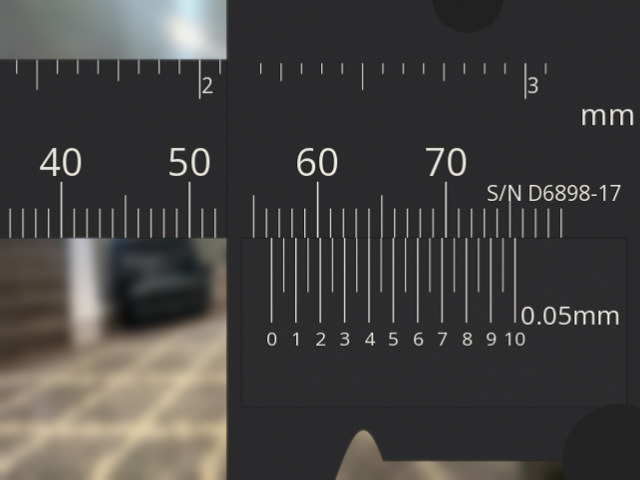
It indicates 56.4; mm
